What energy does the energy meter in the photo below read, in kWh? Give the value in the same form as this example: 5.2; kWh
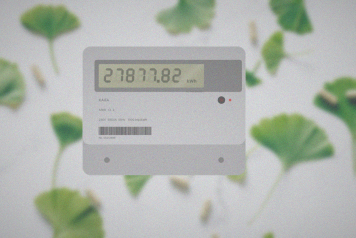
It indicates 27877.82; kWh
